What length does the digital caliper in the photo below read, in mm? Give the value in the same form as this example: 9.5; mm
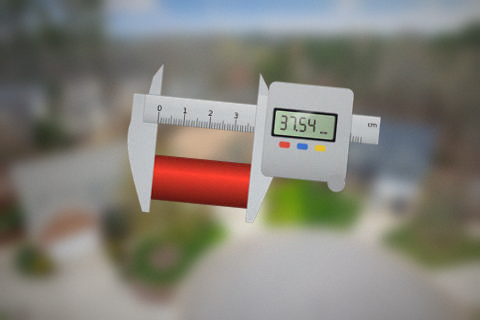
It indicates 37.54; mm
